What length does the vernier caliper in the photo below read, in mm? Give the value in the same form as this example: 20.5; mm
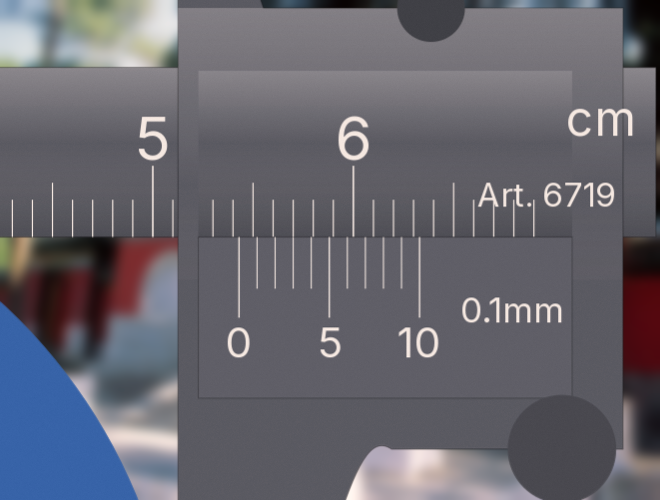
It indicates 54.3; mm
